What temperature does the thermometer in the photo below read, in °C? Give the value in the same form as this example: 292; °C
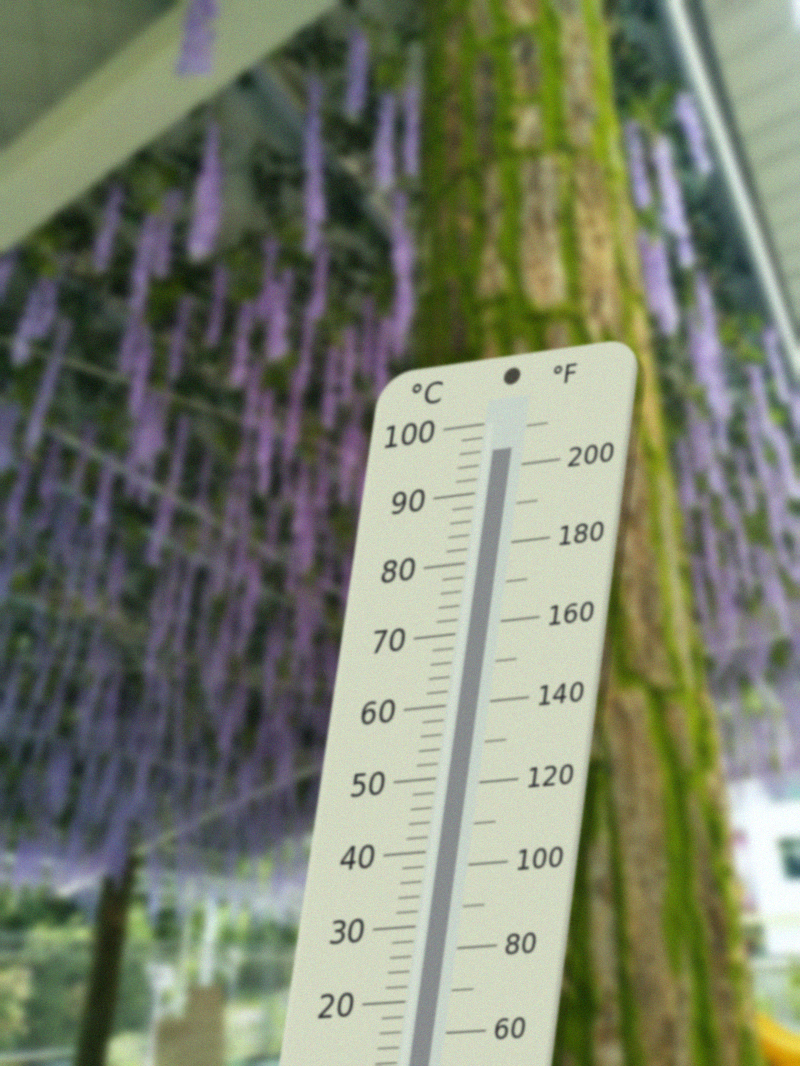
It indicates 96; °C
